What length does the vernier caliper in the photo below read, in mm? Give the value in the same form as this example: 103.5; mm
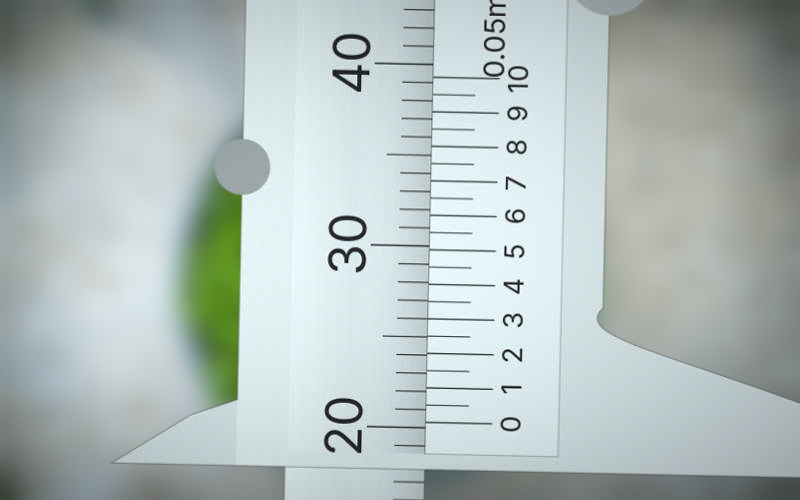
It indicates 20.3; mm
